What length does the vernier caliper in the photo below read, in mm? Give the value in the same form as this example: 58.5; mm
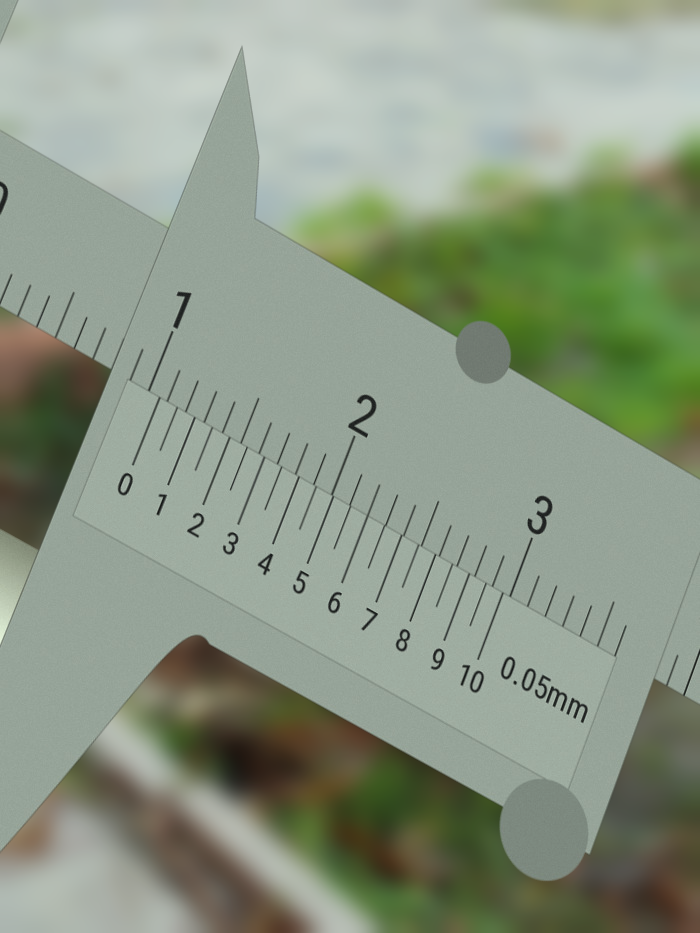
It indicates 10.6; mm
